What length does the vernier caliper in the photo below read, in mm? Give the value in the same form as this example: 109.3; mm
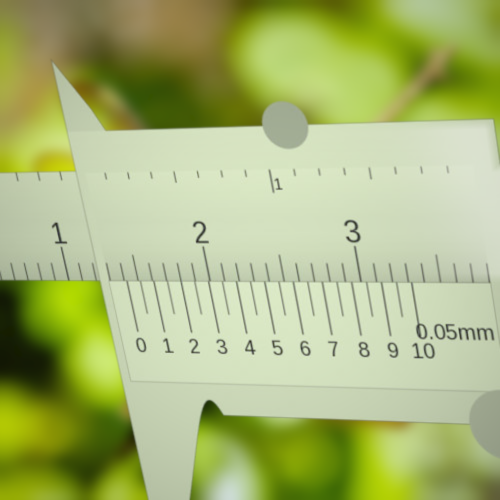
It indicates 14.2; mm
